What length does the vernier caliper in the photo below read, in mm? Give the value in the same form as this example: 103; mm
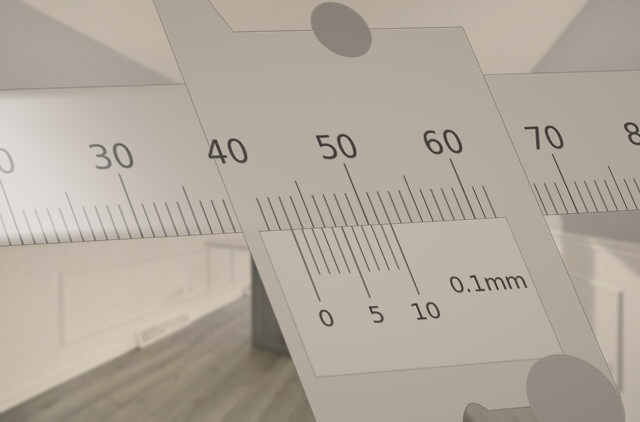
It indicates 43.0; mm
